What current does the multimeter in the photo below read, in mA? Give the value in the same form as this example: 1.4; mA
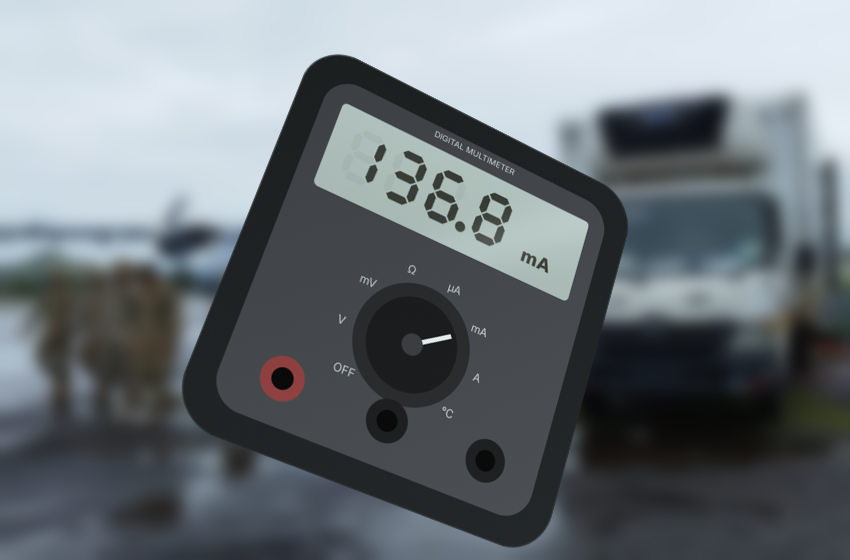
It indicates 136.8; mA
